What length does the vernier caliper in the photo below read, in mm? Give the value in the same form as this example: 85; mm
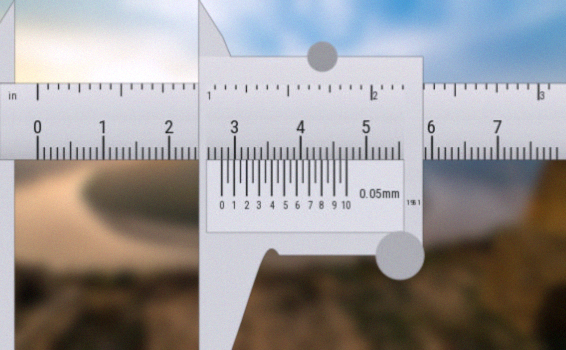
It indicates 28.0; mm
